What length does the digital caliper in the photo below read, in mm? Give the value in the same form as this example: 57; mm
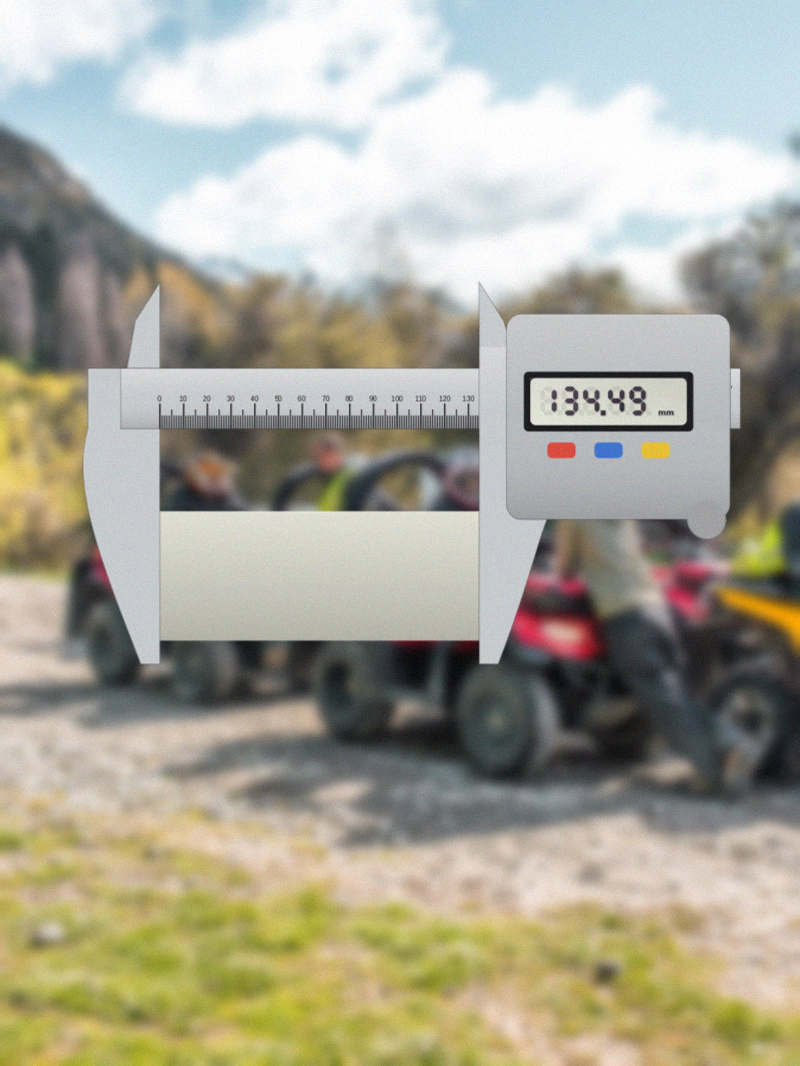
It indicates 134.49; mm
